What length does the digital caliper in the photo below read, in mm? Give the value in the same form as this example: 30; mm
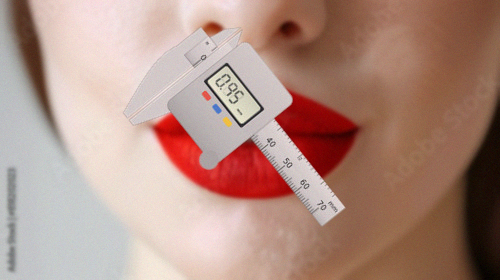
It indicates 0.95; mm
